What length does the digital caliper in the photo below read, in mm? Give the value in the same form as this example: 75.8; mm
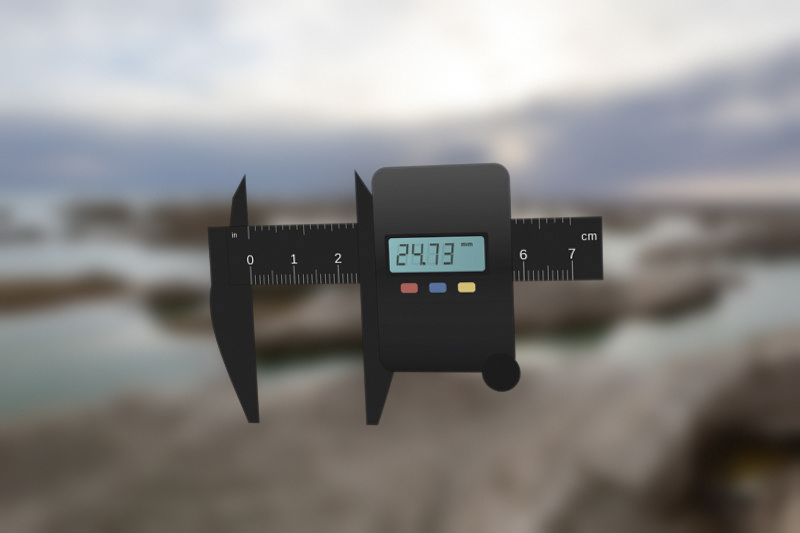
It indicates 24.73; mm
